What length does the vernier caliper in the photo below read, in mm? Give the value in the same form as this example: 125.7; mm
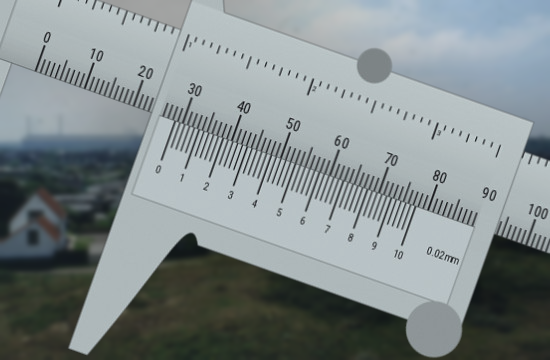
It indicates 28.5; mm
